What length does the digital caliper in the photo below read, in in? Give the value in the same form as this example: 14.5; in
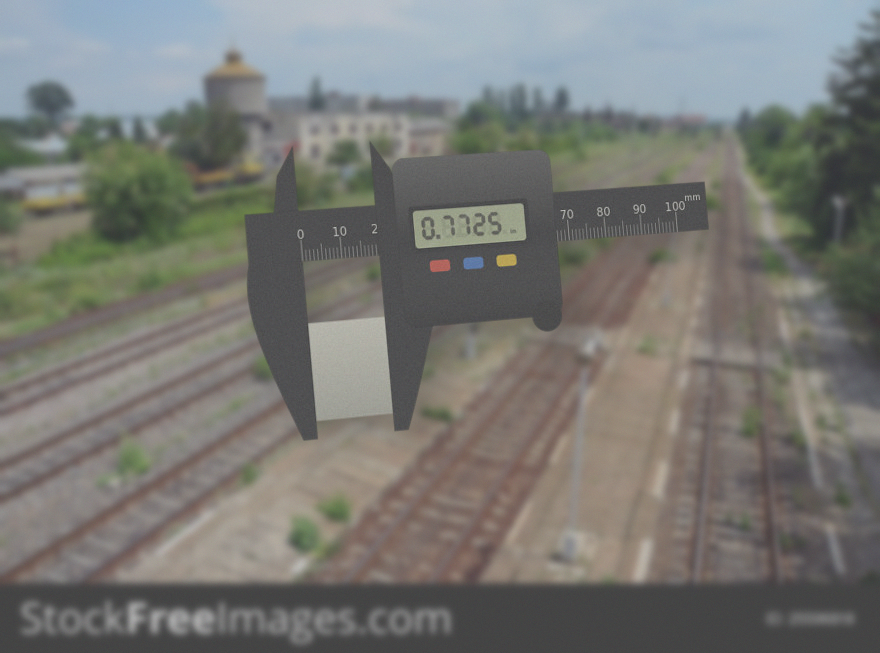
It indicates 0.7725; in
